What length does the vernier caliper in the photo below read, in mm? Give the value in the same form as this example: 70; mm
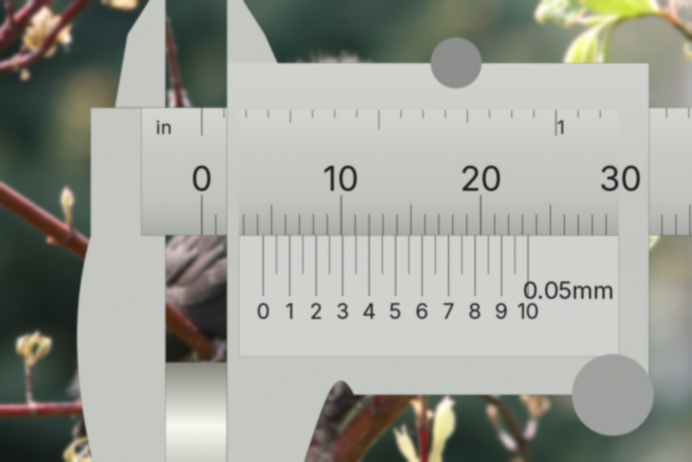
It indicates 4.4; mm
